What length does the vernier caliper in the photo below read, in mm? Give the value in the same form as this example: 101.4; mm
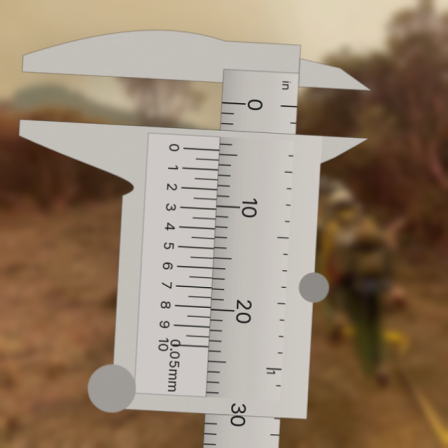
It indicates 4.6; mm
